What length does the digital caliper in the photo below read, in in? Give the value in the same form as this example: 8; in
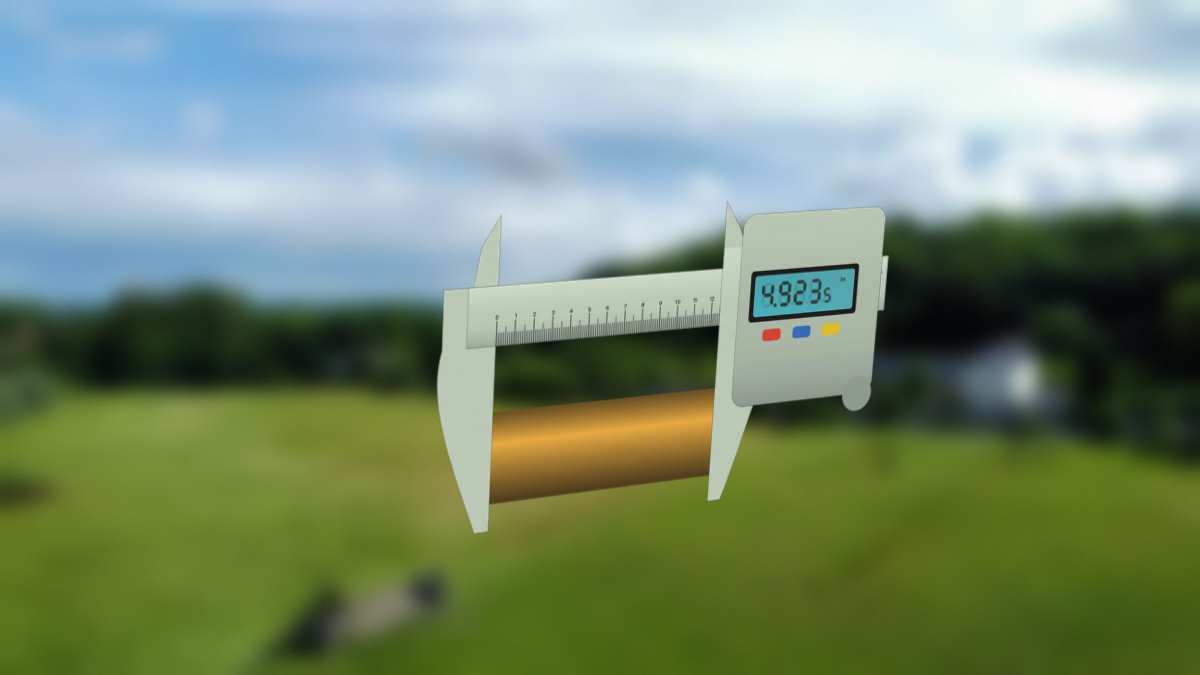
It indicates 4.9235; in
